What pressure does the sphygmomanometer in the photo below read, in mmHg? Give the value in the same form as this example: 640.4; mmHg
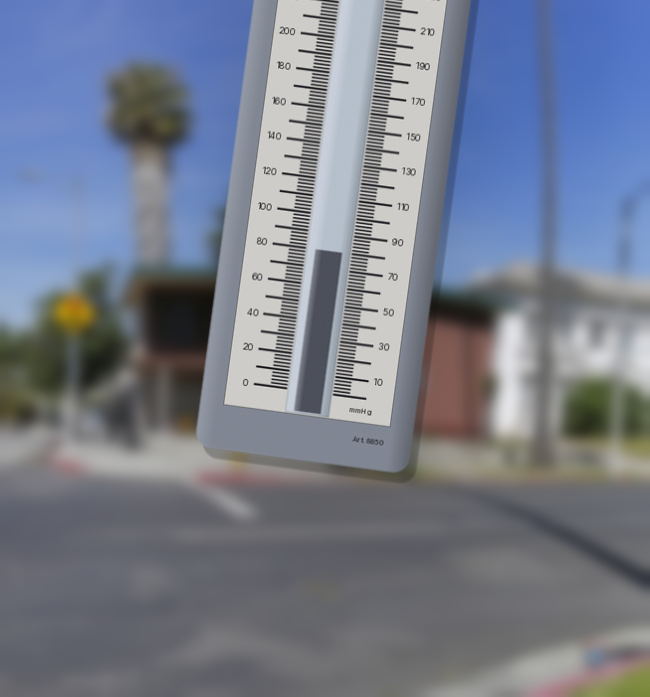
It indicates 80; mmHg
